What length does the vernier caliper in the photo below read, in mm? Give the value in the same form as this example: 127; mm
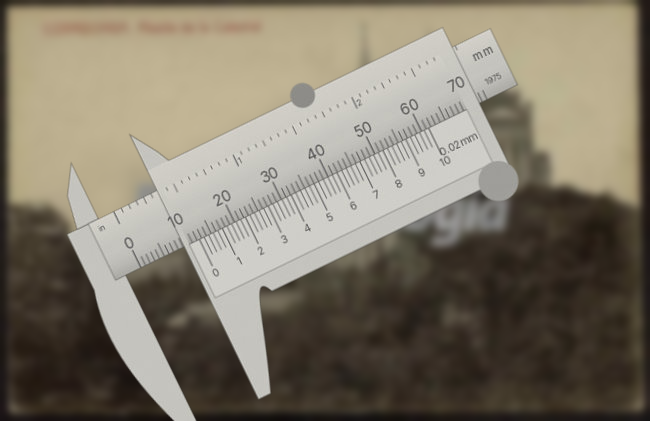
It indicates 12.5; mm
